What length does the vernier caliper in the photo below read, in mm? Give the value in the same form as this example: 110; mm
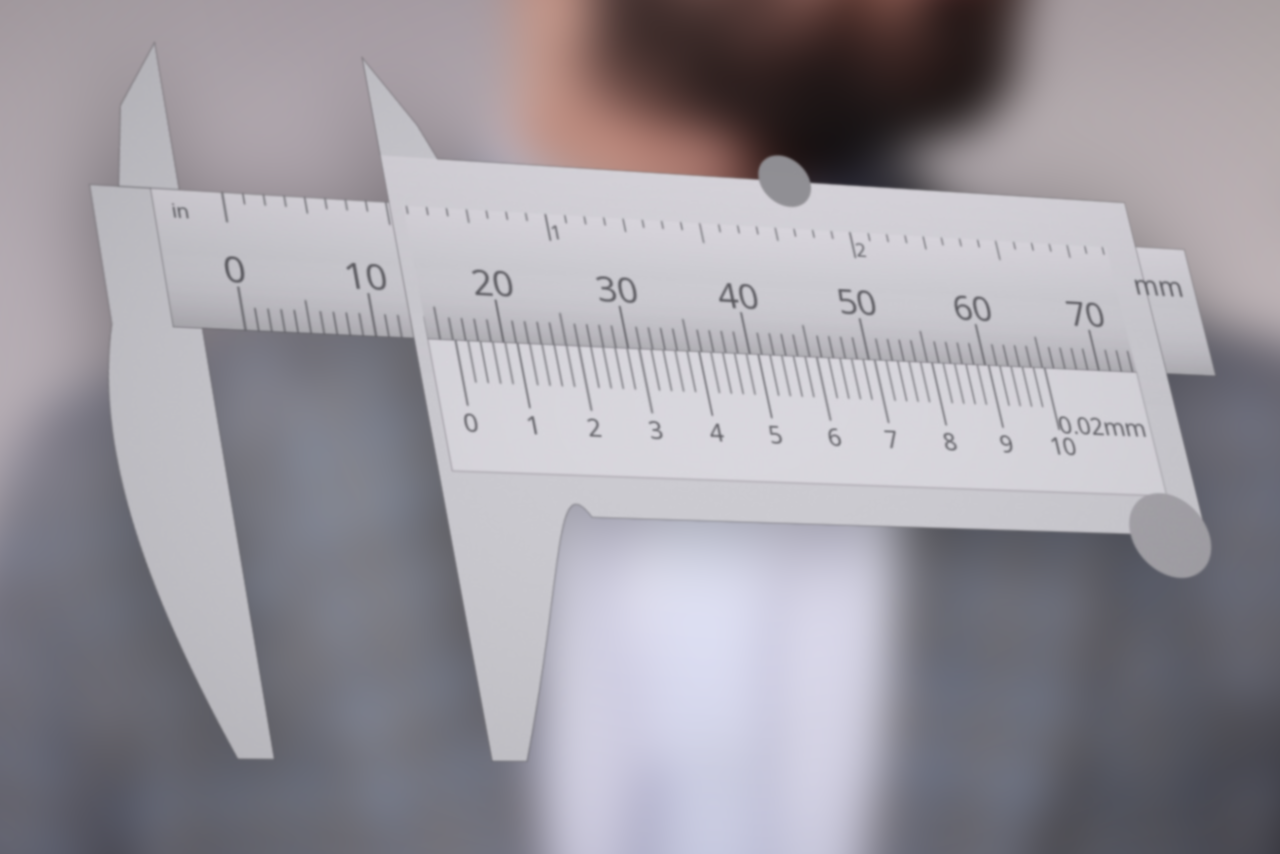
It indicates 16.2; mm
